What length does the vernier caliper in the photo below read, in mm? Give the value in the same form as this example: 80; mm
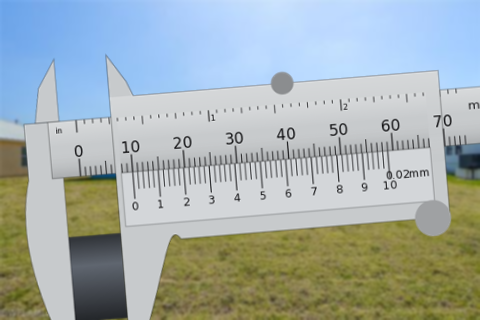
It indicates 10.0; mm
